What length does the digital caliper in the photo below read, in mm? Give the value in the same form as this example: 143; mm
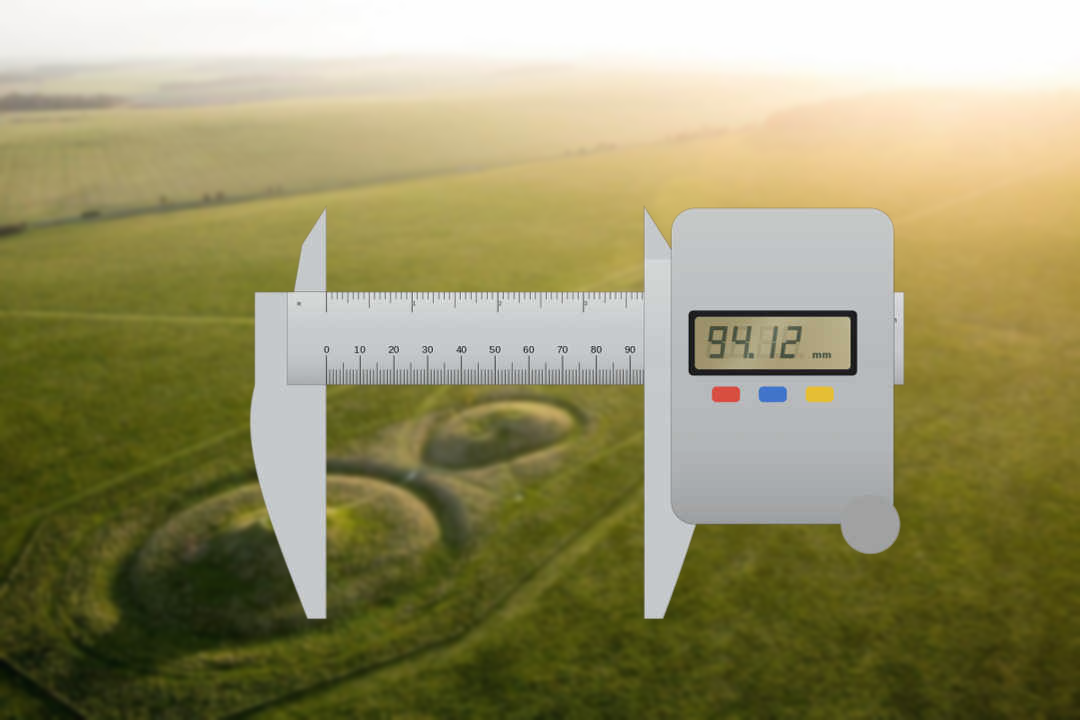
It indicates 94.12; mm
